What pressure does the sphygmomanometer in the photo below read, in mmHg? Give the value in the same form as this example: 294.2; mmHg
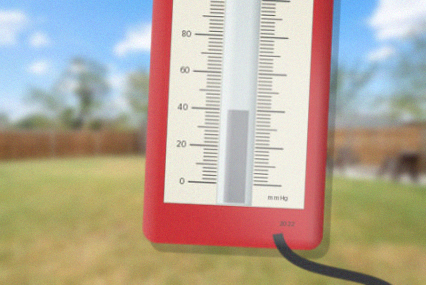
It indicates 40; mmHg
